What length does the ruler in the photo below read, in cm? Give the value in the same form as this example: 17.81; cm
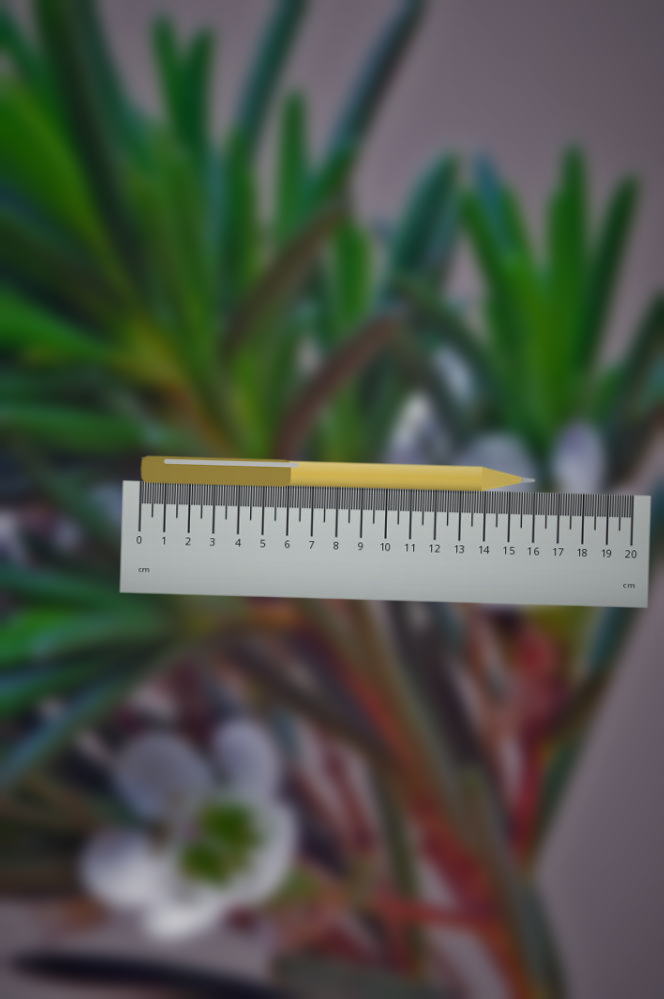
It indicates 16; cm
